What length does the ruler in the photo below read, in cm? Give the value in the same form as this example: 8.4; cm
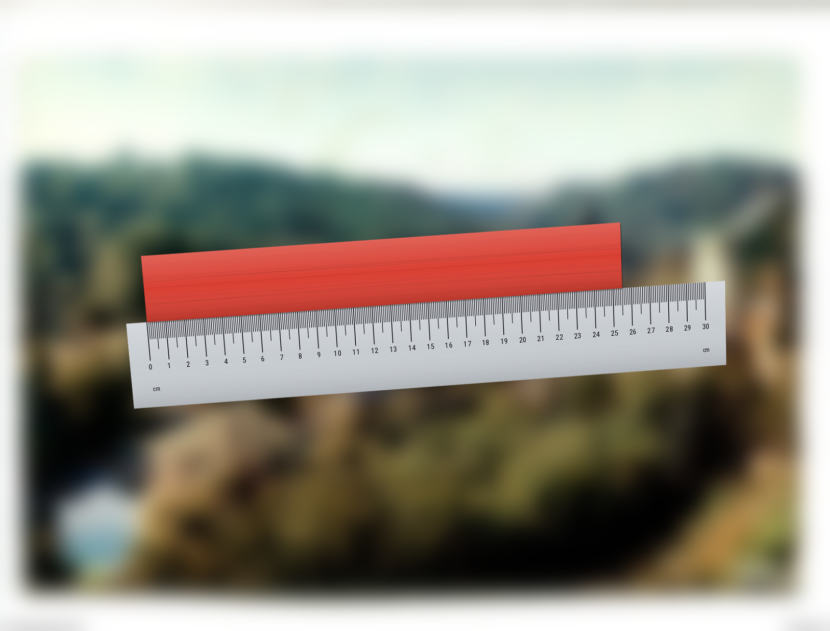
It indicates 25.5; cm
